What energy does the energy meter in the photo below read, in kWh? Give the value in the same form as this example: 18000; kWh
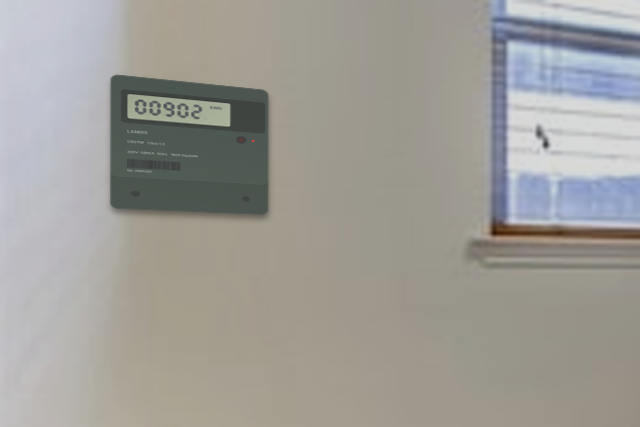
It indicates 902; kWh
